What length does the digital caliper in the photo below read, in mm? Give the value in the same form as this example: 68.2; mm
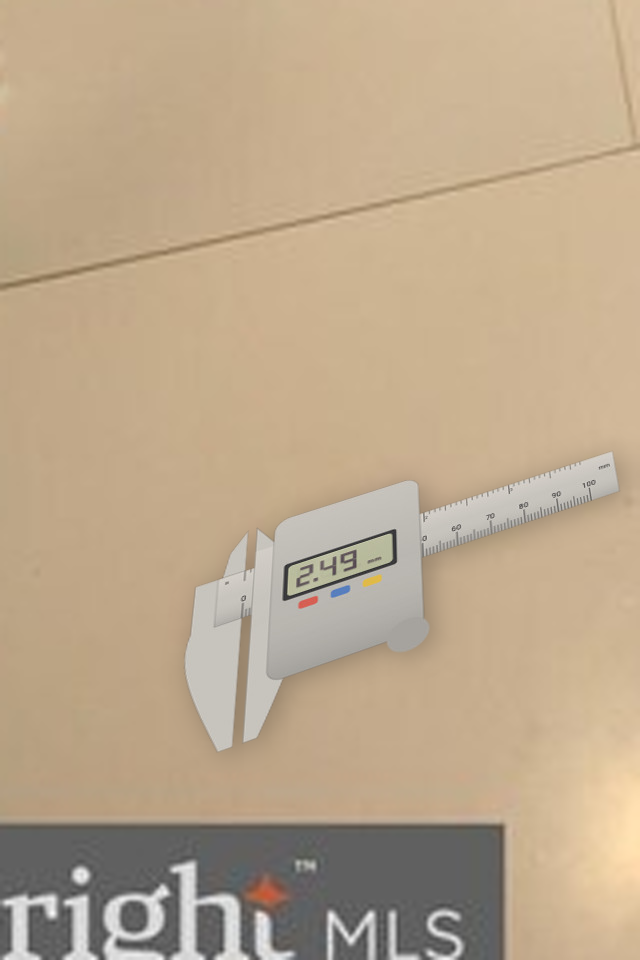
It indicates 2.49; mm
